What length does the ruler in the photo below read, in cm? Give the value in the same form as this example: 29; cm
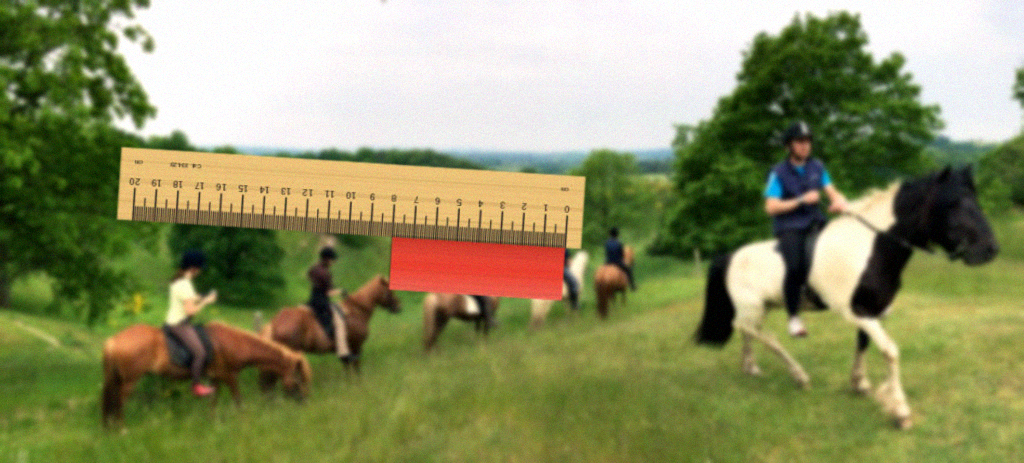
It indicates 8; cm
